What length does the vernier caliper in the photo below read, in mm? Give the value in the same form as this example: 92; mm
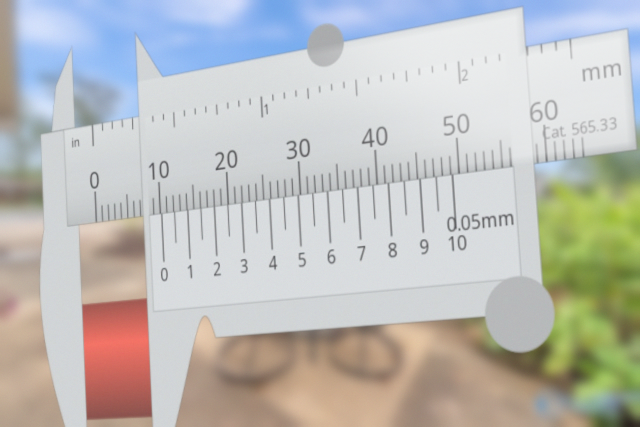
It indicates 10.2; mm
